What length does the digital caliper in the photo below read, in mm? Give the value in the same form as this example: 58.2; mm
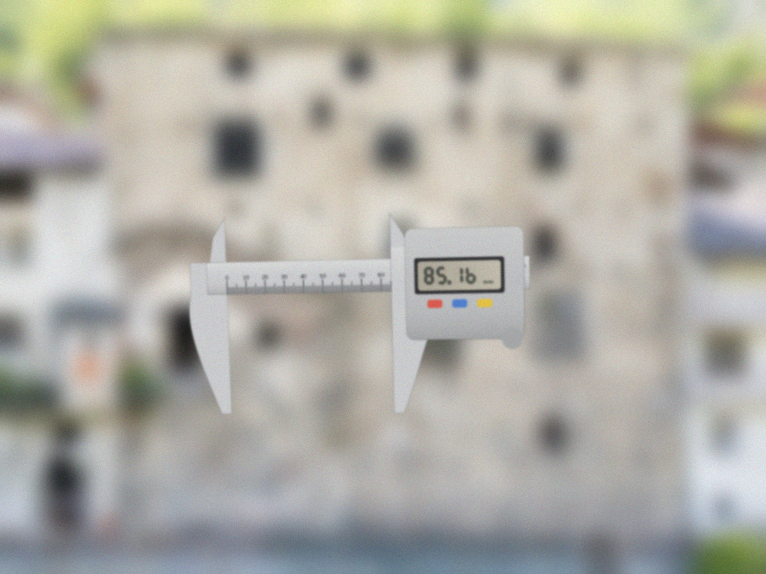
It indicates 85.16; mm
